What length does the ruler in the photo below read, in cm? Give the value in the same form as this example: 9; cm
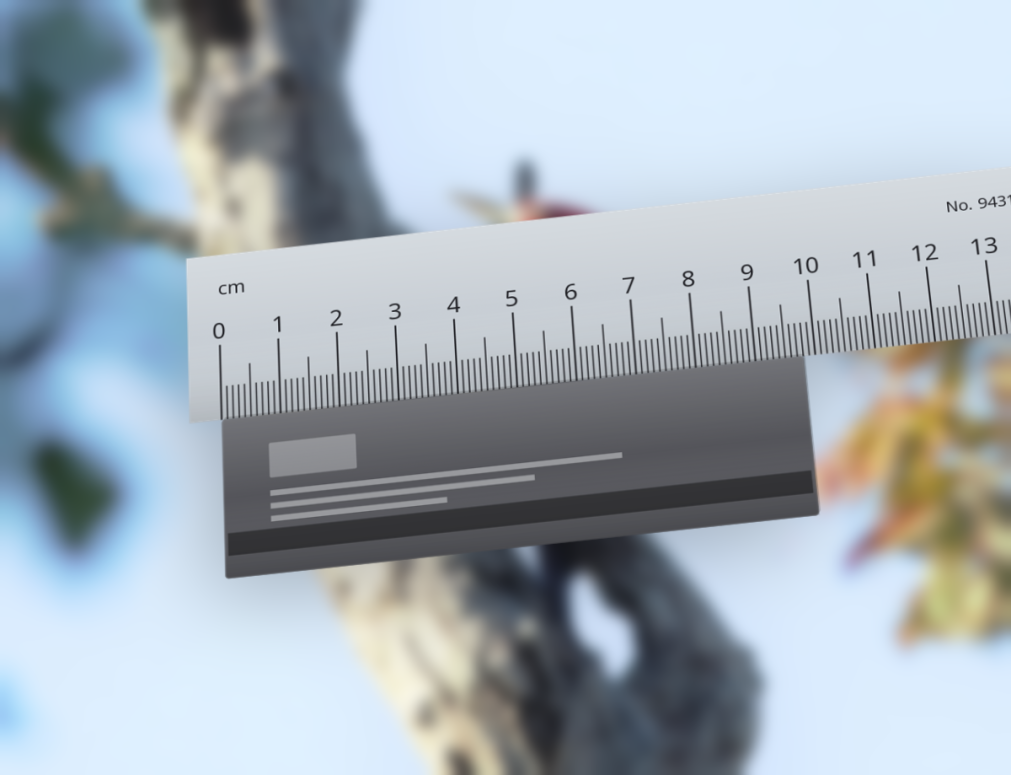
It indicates 9.8; cm
